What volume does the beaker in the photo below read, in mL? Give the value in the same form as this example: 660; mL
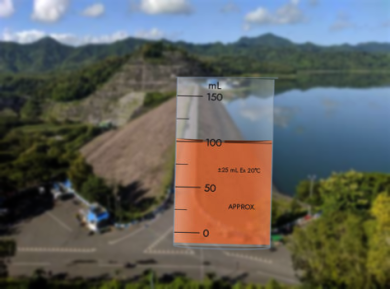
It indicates 100; mL
